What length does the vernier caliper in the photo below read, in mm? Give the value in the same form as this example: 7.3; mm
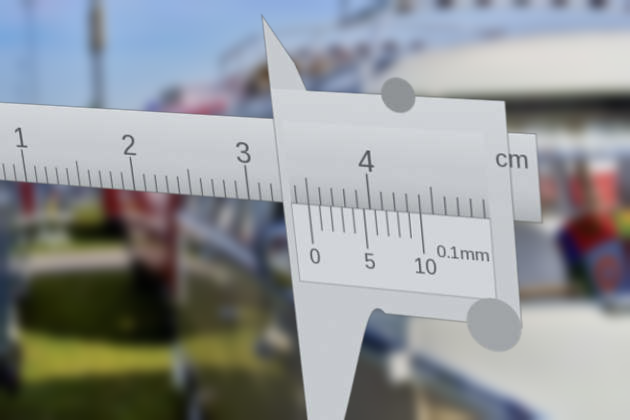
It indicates 35.0; mm
